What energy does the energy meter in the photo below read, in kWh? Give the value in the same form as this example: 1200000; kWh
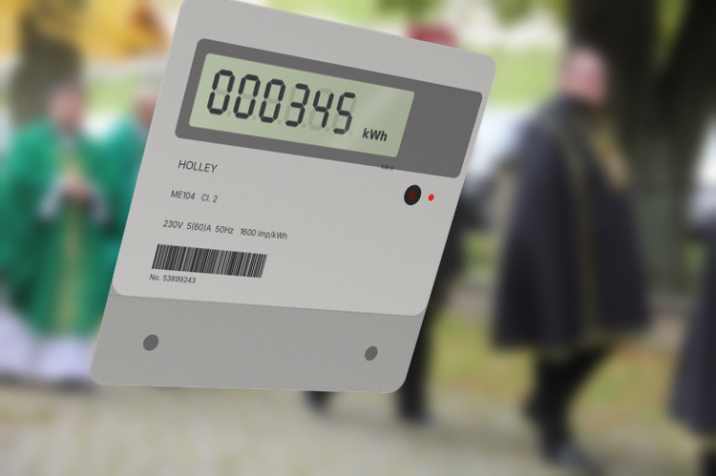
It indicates 345; kWh
